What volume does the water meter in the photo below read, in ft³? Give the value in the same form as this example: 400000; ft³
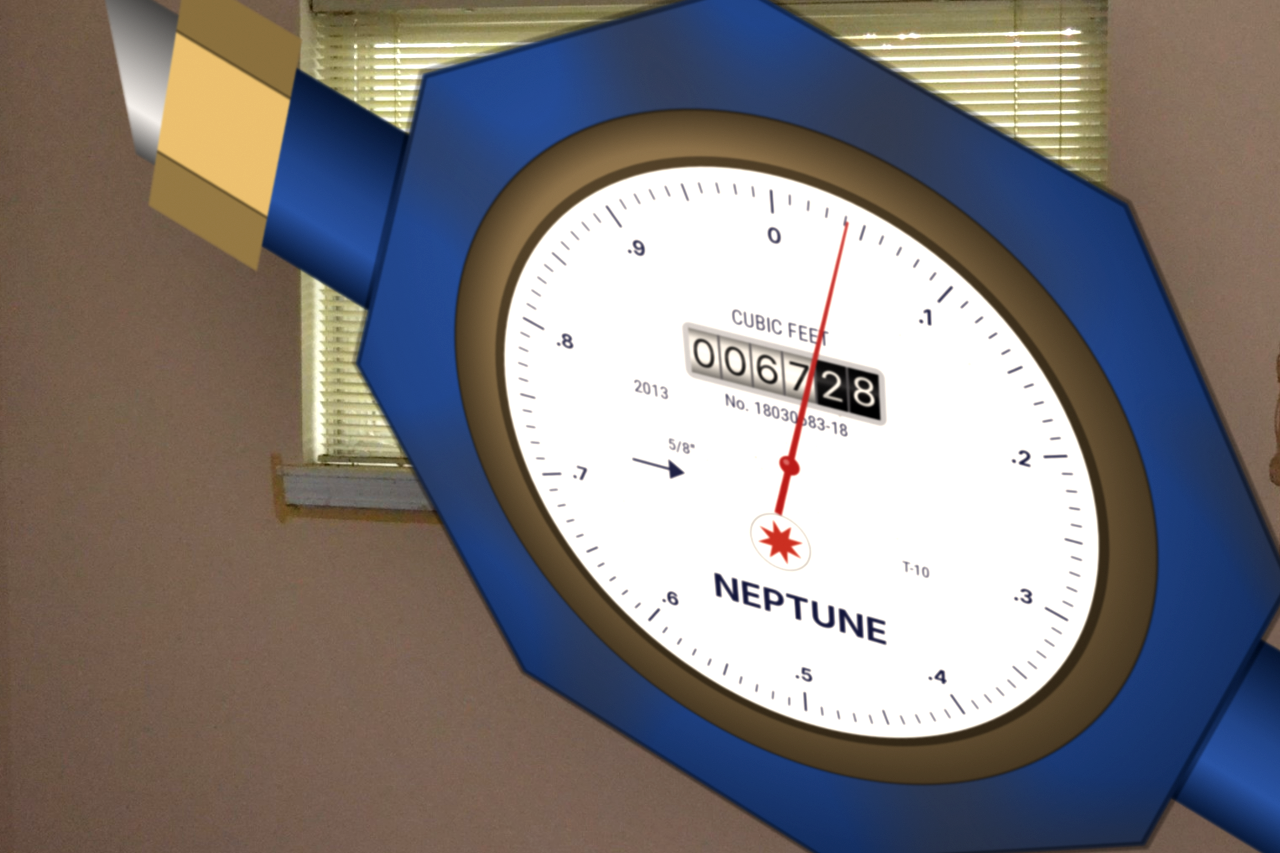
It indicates 6728.04; ft³
